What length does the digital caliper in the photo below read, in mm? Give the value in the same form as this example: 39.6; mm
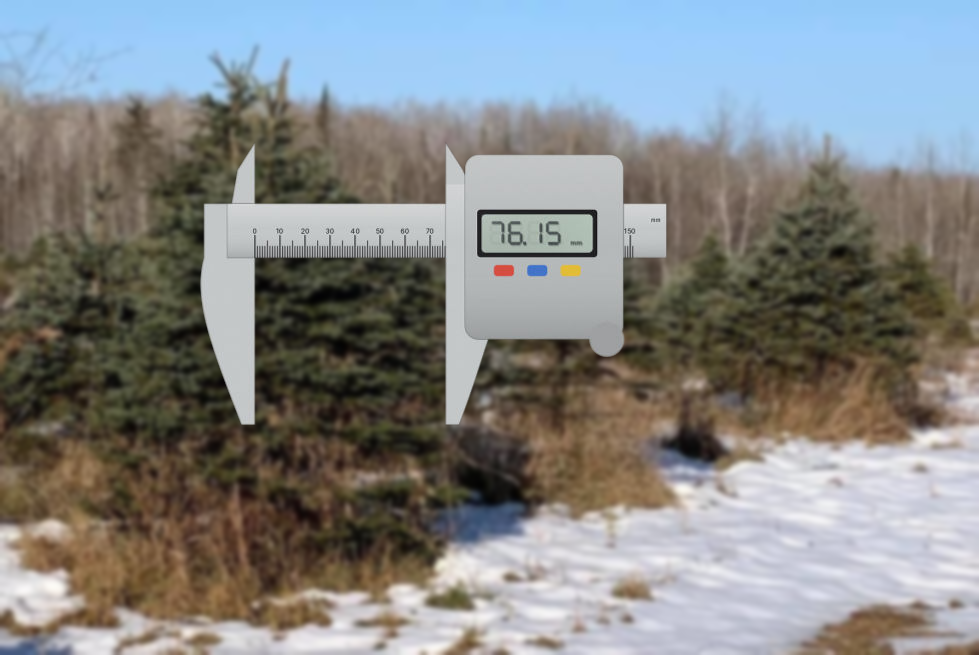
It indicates 76.15; mm
